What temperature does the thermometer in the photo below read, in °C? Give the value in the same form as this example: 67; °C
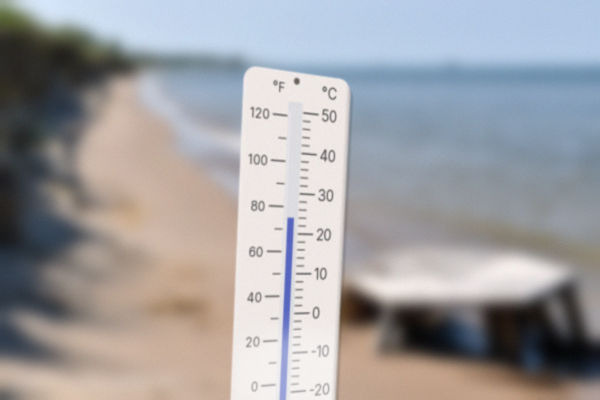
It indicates 24; °C
